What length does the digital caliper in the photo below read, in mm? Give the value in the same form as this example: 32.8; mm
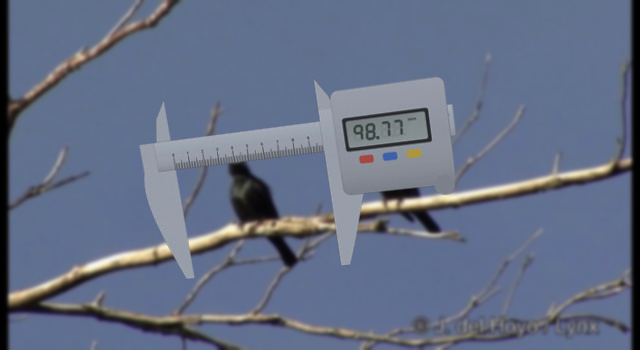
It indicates 98.77; mm
